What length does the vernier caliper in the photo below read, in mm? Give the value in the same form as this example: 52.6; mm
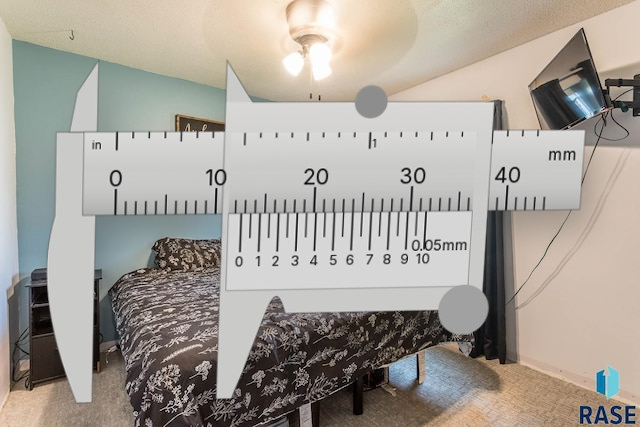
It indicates 12.6; mm
